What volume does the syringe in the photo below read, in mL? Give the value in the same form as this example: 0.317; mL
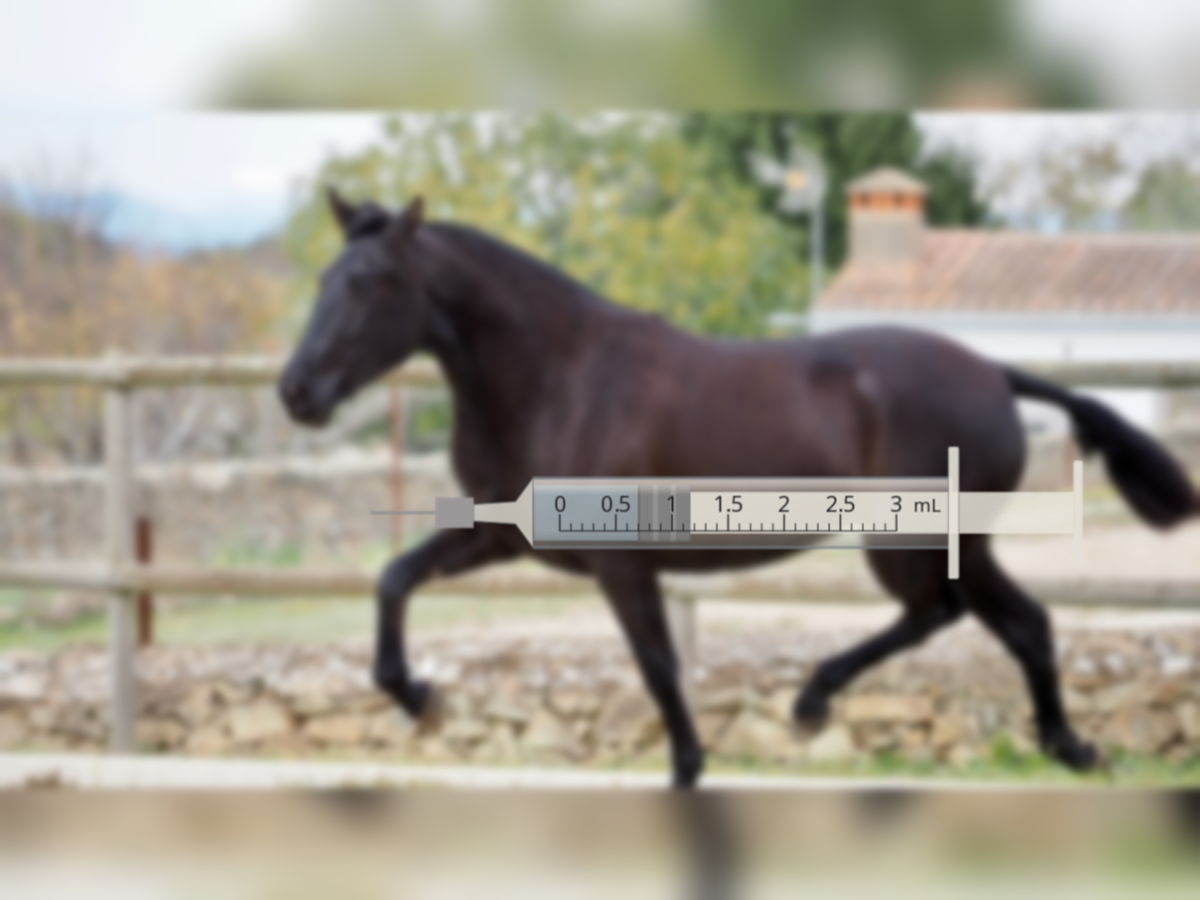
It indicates 0.7; mL
